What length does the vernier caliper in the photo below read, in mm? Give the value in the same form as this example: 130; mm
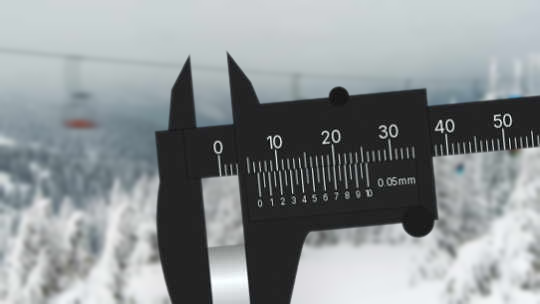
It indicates 6.6; mm
